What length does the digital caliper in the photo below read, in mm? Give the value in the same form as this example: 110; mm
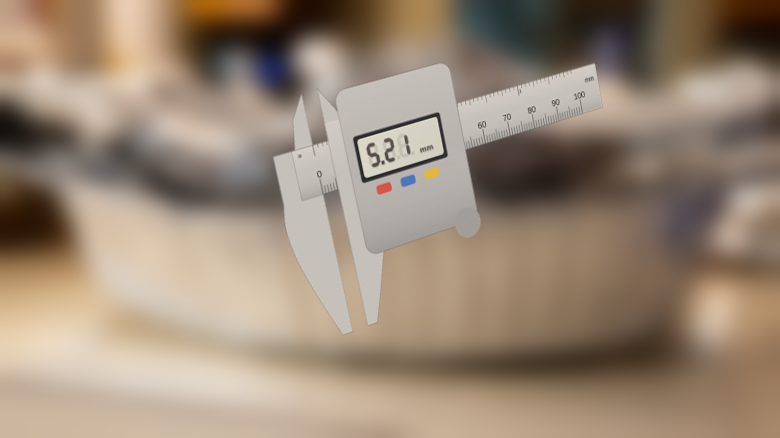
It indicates 5.21; mm
